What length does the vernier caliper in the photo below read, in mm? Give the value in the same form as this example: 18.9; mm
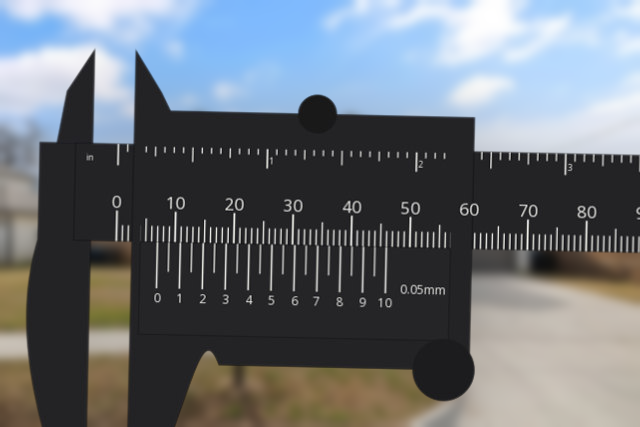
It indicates 7.0; mm
